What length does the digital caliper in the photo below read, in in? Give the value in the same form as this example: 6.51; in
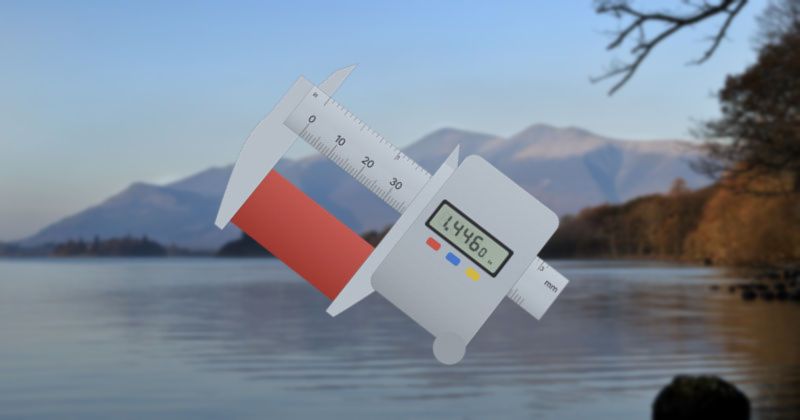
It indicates 1.4460; in
